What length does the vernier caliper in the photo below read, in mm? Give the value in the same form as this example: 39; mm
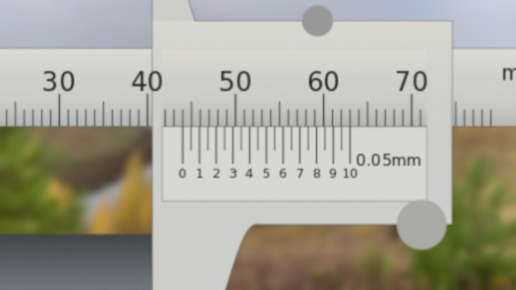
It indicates 44.0; mm
